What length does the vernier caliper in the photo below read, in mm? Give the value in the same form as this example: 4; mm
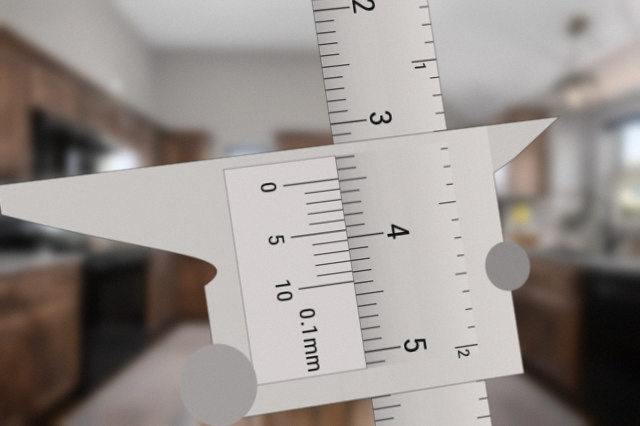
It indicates 34.8; mm
